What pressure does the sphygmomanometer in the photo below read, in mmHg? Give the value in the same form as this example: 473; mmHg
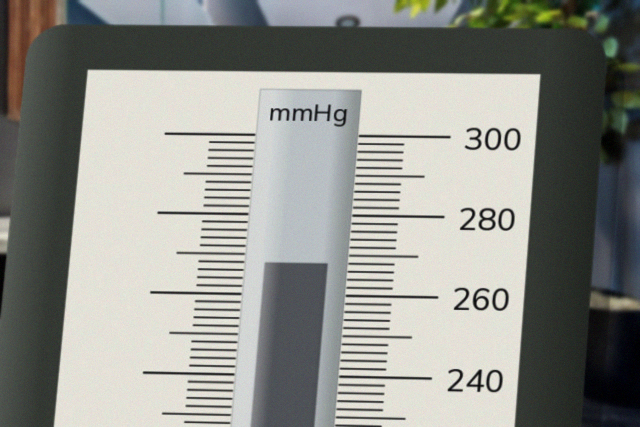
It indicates 268; mmHg
